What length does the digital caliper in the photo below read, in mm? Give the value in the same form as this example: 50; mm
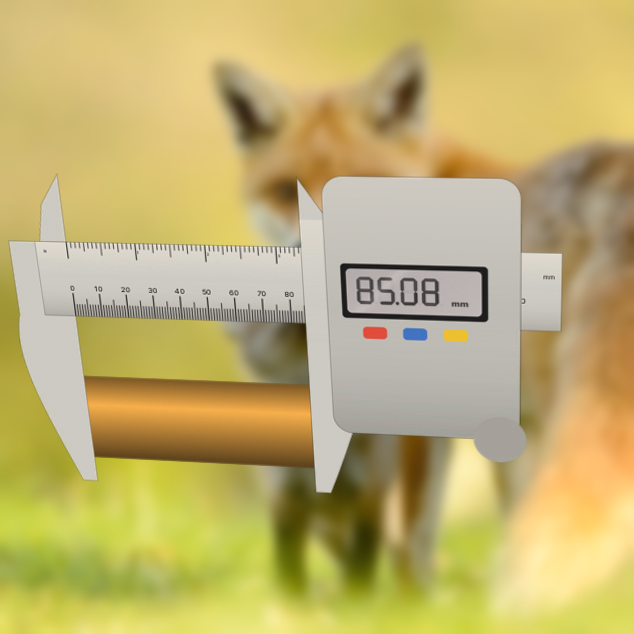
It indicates 85.08; mm
